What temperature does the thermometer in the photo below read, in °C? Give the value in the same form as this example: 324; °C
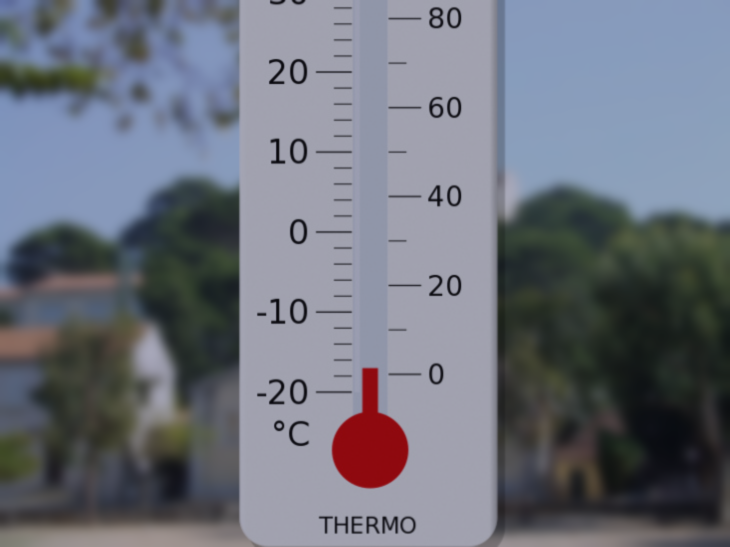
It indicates -17; °C
